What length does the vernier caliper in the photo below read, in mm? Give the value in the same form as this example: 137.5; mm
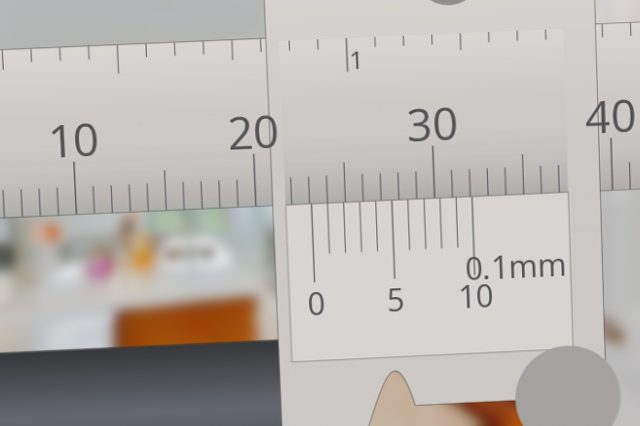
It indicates 23.1; mm
